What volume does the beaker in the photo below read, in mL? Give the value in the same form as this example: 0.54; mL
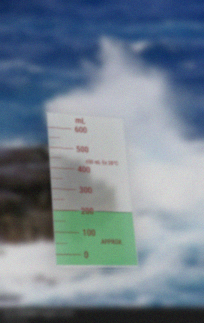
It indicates 200; mL
